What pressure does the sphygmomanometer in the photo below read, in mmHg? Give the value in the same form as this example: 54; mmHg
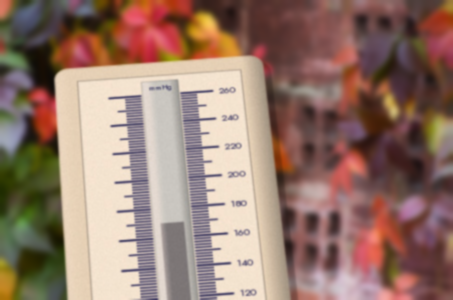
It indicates 170; mmHg
